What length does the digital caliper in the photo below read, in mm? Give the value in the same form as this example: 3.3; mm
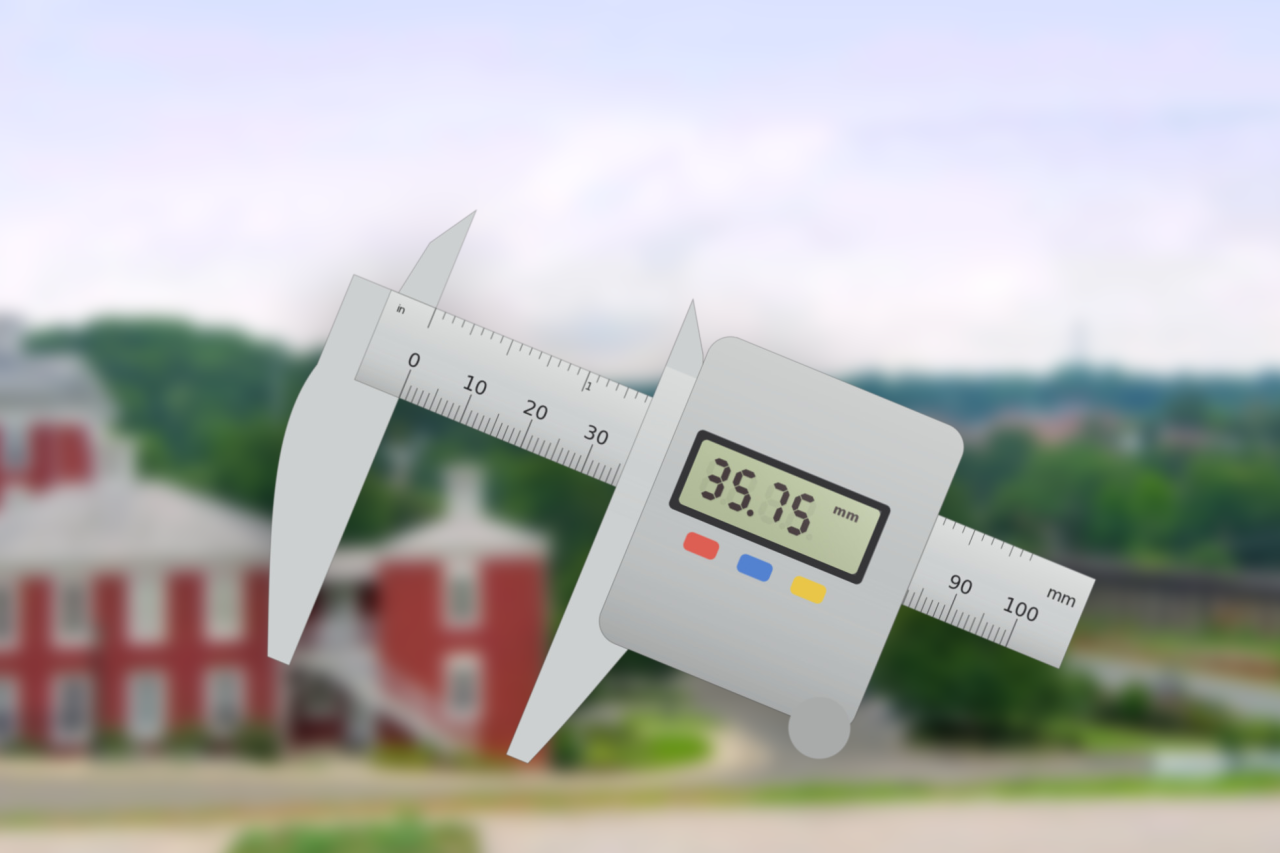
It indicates 35.75; mm
